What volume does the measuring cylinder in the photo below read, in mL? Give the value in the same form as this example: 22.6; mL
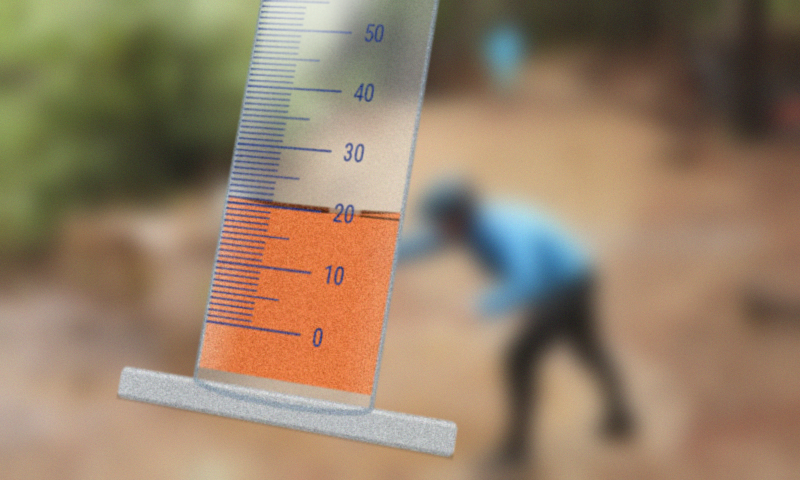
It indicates 20; mL
